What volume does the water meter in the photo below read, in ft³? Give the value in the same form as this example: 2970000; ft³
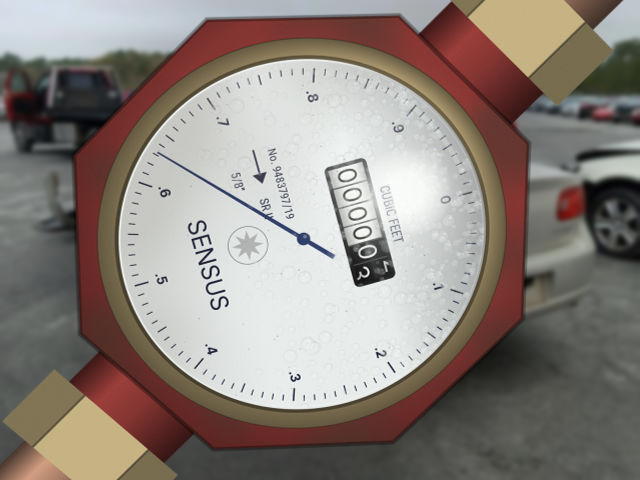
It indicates 2.63; ft³
